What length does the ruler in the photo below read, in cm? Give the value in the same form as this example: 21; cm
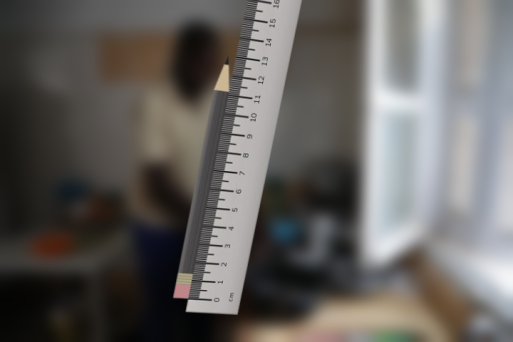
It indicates 13; cm
